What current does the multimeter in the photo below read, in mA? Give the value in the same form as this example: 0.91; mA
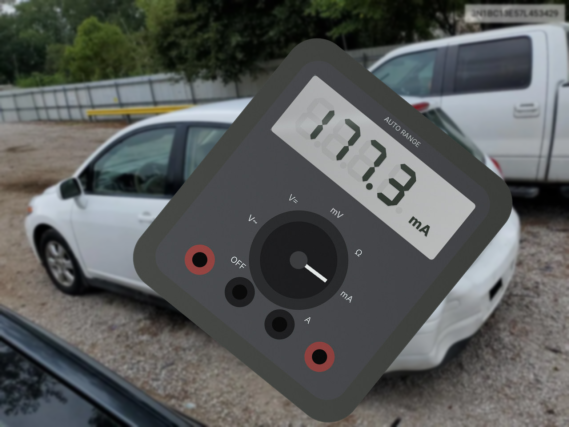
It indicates 177.3; mA
